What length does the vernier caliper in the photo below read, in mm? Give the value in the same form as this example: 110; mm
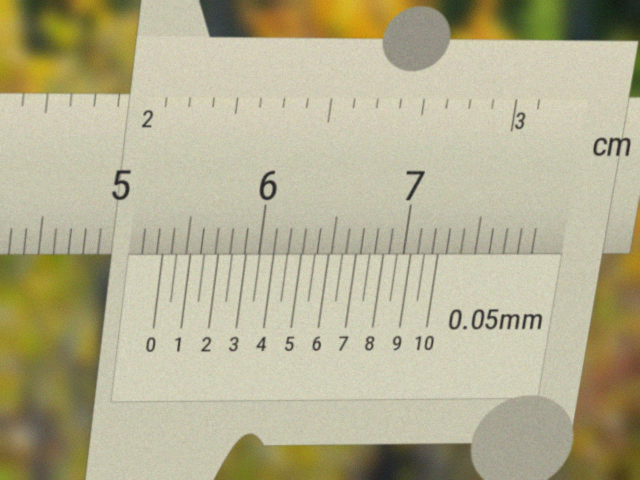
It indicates 53.4; mm
